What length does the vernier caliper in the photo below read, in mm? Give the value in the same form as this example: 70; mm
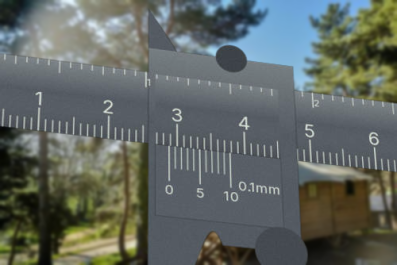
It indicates 28.8; mm
